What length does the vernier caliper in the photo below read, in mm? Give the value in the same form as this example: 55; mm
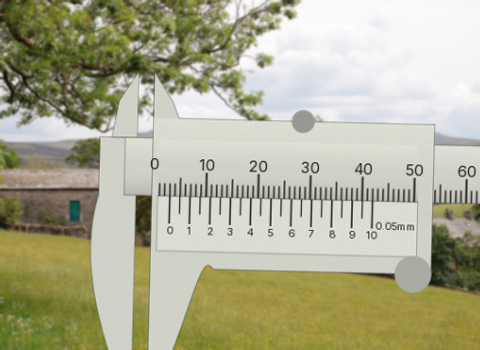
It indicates 3.0; mm
